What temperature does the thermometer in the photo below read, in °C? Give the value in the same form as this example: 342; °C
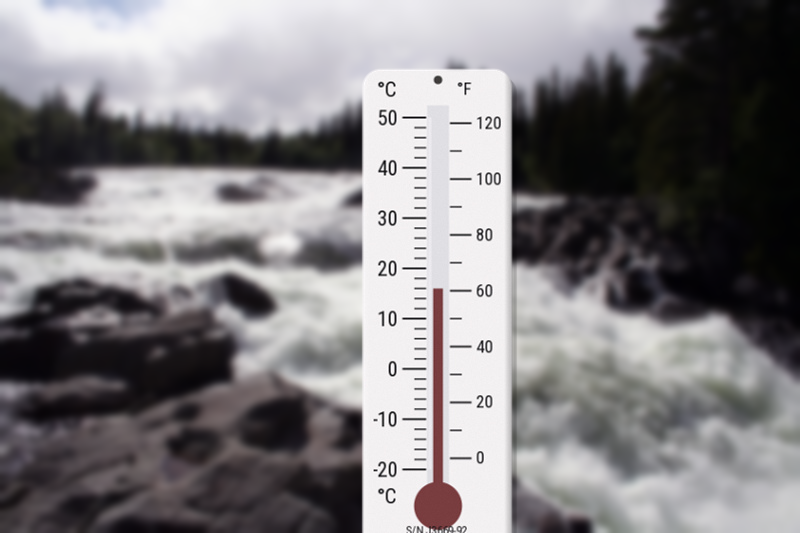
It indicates 16; °C
